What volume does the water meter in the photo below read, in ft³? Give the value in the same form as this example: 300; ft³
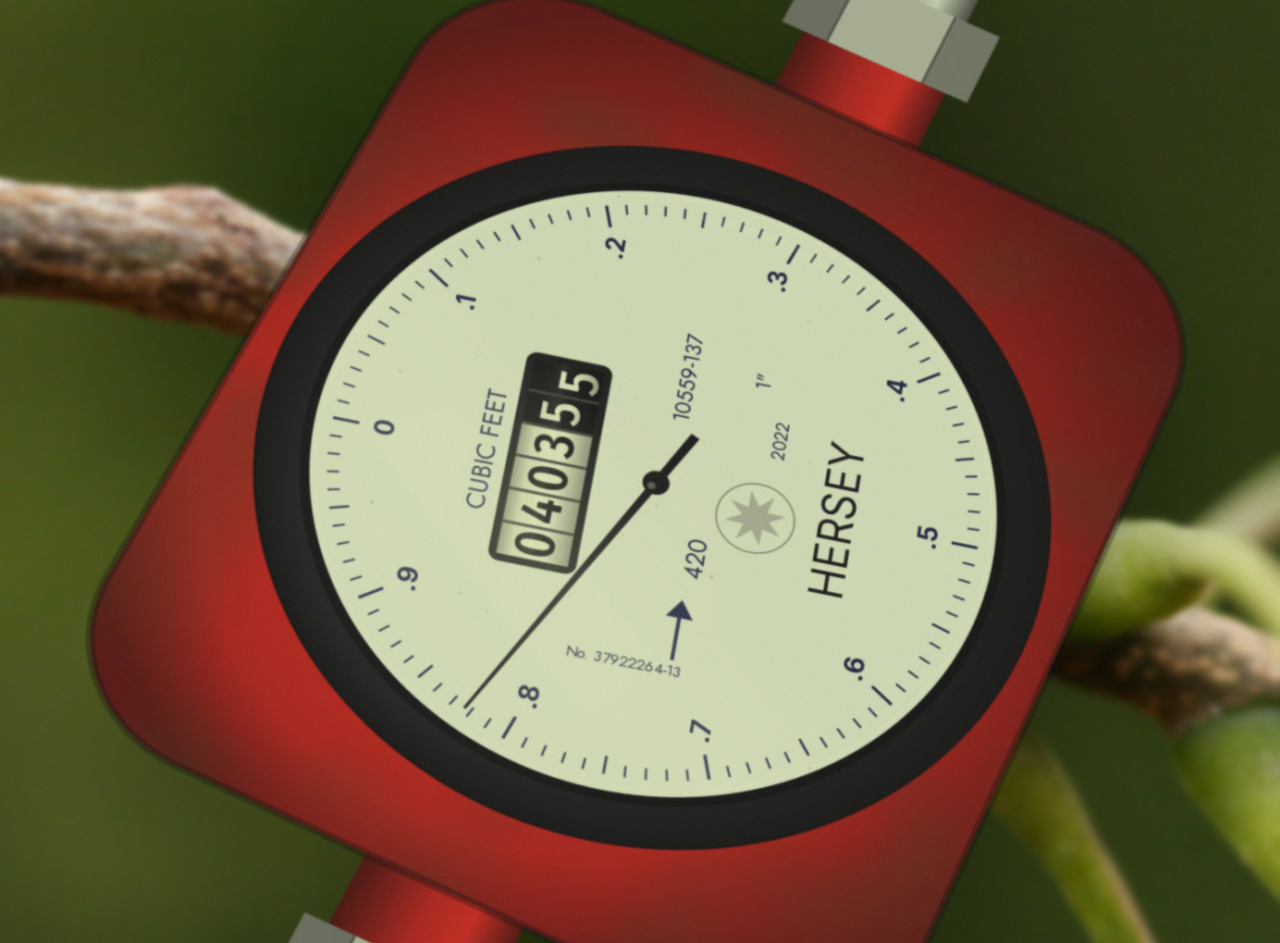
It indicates 40354.82; ft³
